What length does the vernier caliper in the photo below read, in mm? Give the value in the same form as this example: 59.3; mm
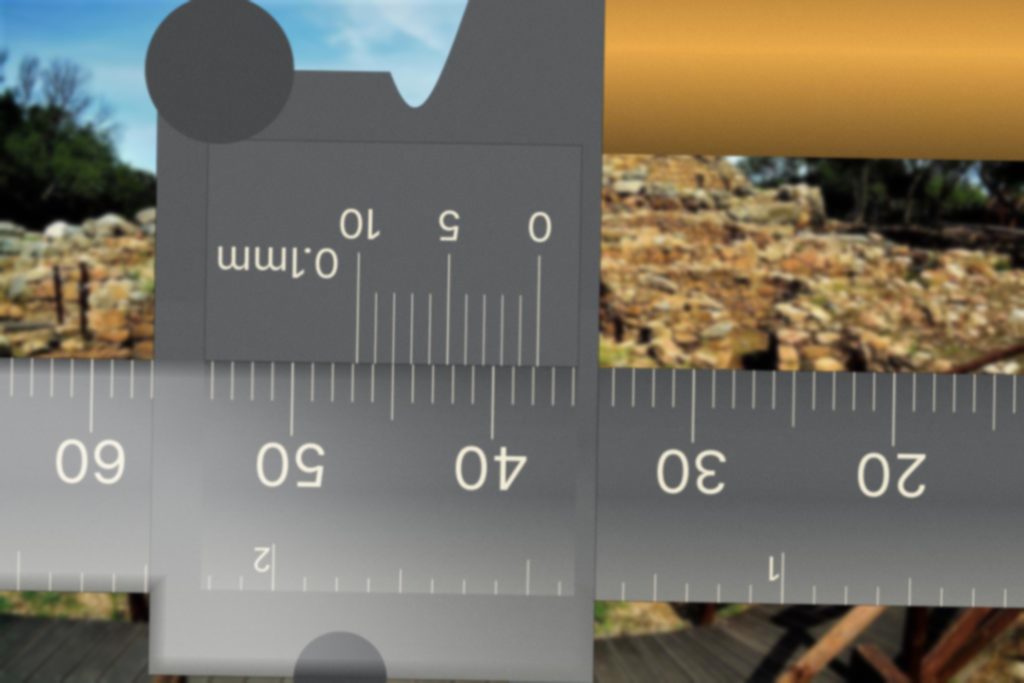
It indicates 37.8; mm
